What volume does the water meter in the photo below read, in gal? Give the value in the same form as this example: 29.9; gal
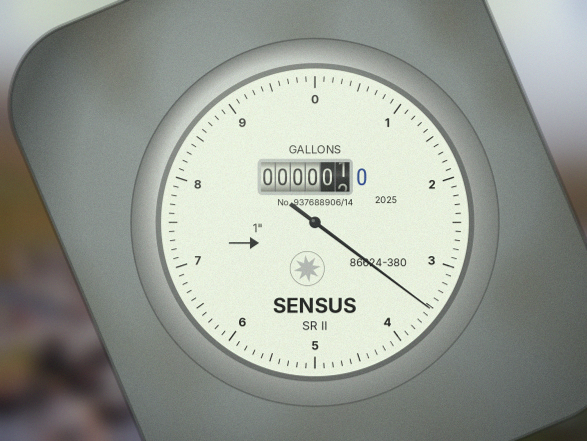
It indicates 13.5; gal
